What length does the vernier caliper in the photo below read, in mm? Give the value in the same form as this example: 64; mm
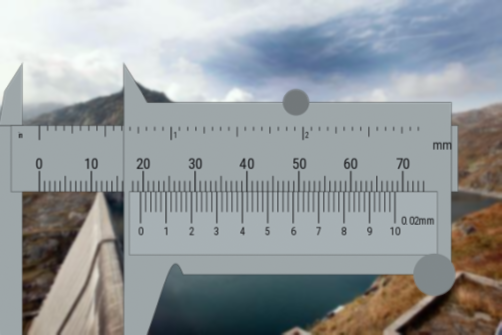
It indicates 19.5; mm
